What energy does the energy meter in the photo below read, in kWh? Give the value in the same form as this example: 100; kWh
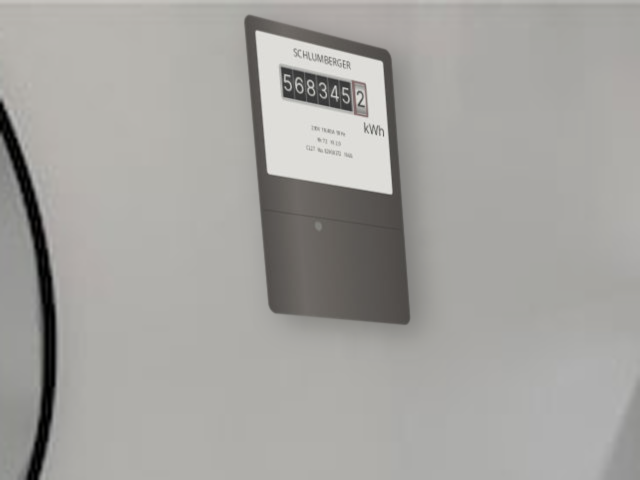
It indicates 568345.2; kWh
